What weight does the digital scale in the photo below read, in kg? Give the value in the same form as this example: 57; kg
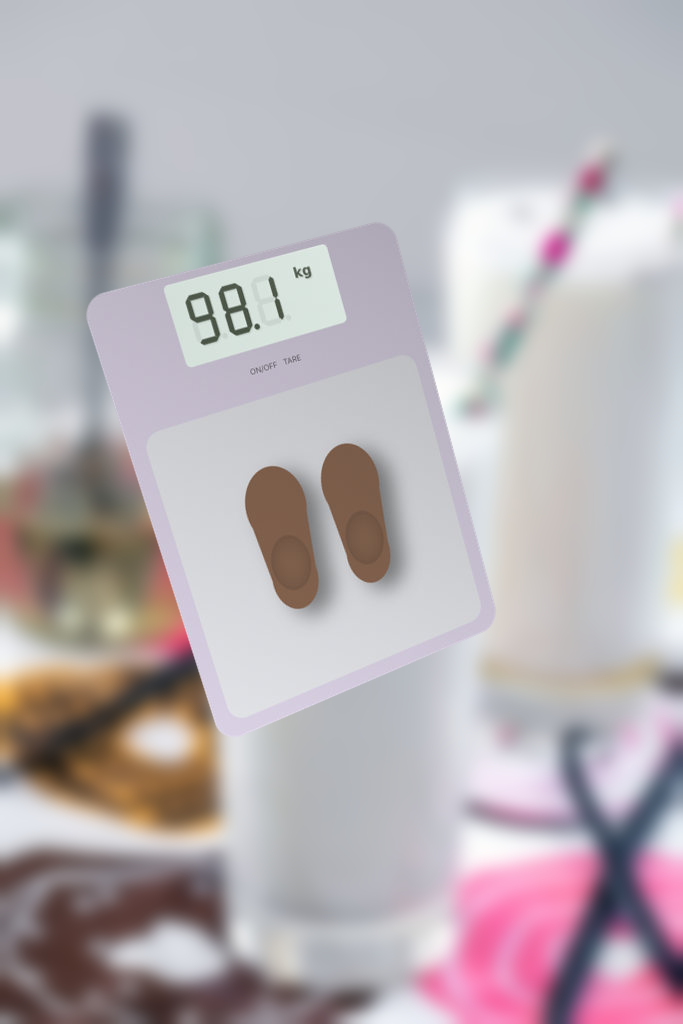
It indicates 98.1; kg
